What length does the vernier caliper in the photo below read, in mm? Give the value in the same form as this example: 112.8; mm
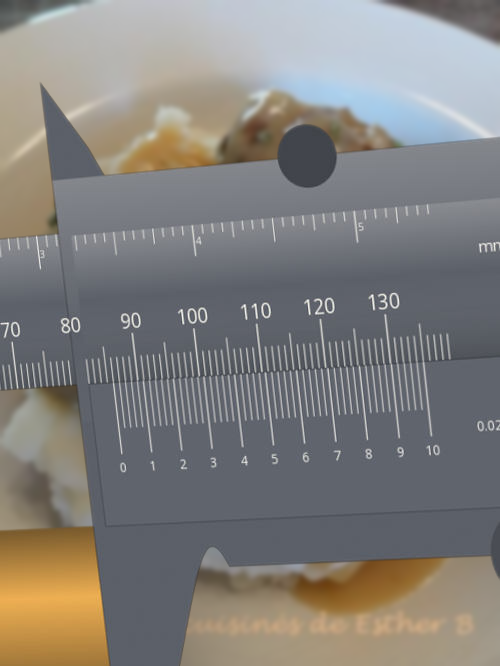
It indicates 86.0; mm
